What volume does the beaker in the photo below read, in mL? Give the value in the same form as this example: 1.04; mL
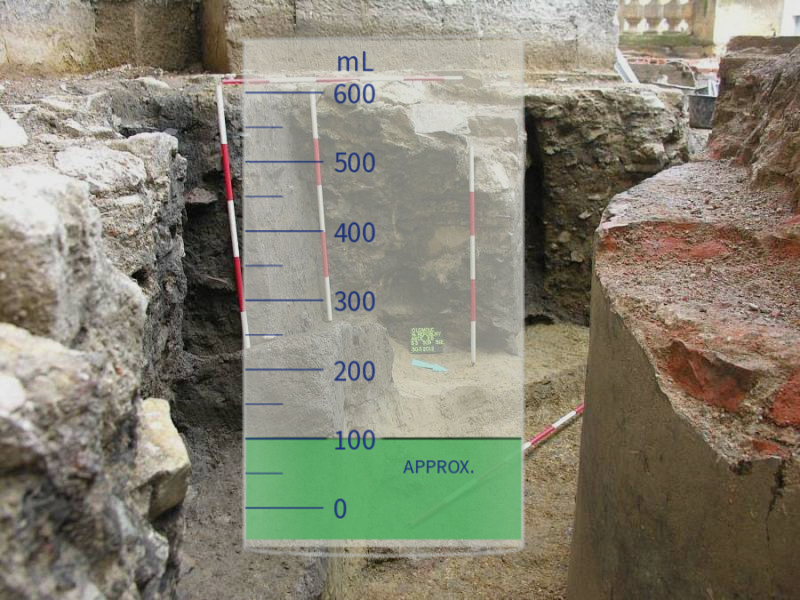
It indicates 100; mL
